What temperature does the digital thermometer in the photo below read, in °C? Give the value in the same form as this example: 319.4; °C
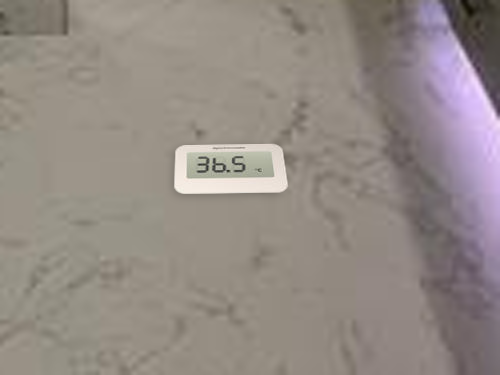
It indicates 36.5; °C
